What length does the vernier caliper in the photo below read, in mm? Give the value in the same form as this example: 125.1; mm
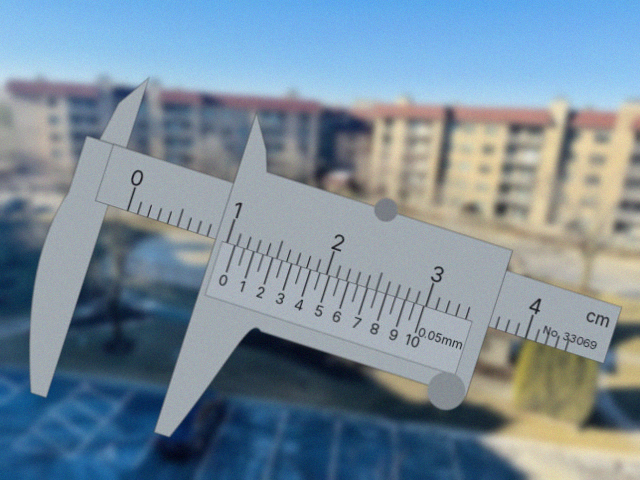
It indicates 10.8; mm
